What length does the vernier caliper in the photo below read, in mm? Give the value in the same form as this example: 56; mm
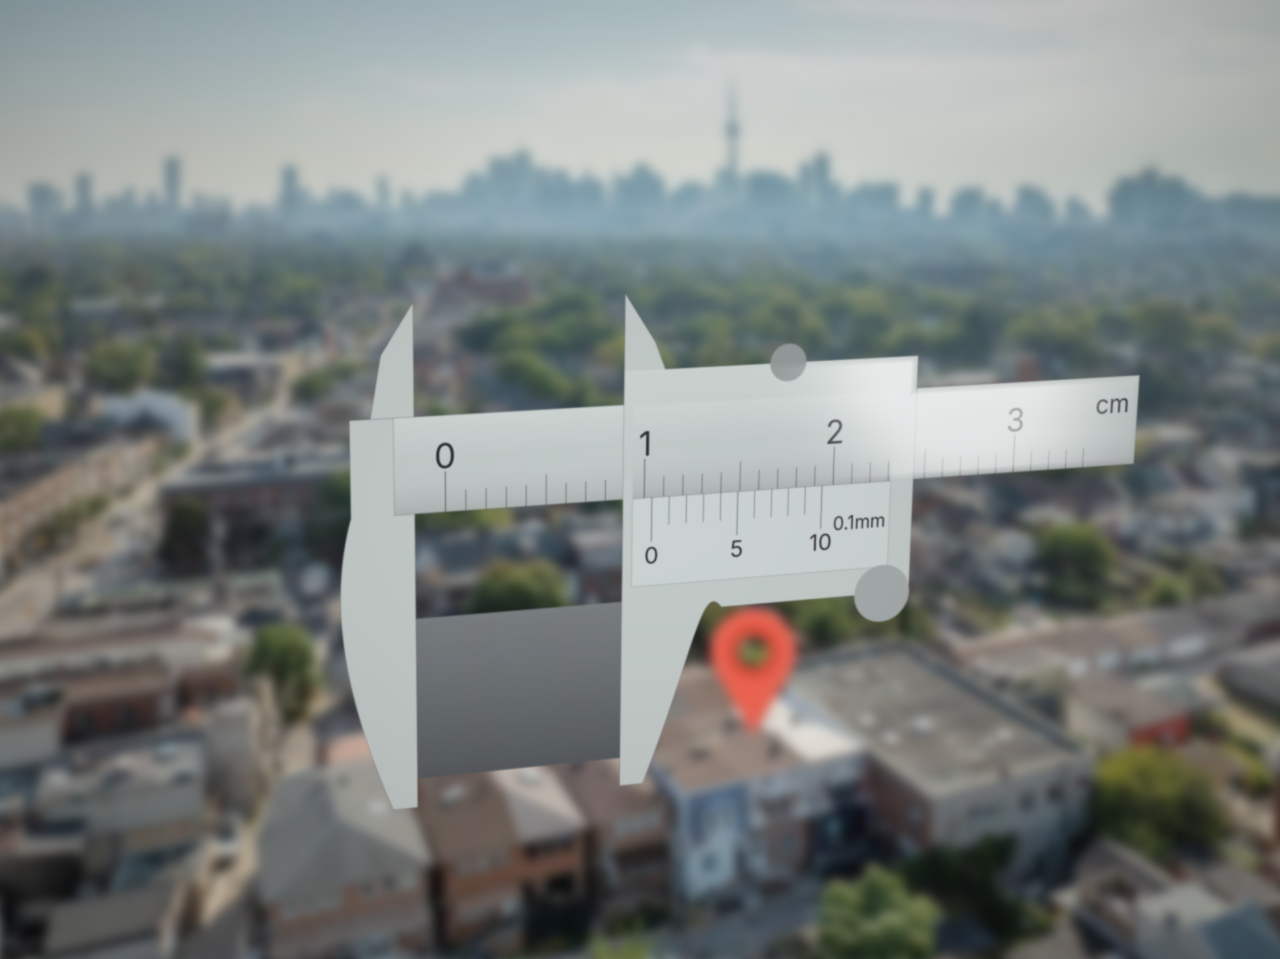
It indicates 10.4; mm
